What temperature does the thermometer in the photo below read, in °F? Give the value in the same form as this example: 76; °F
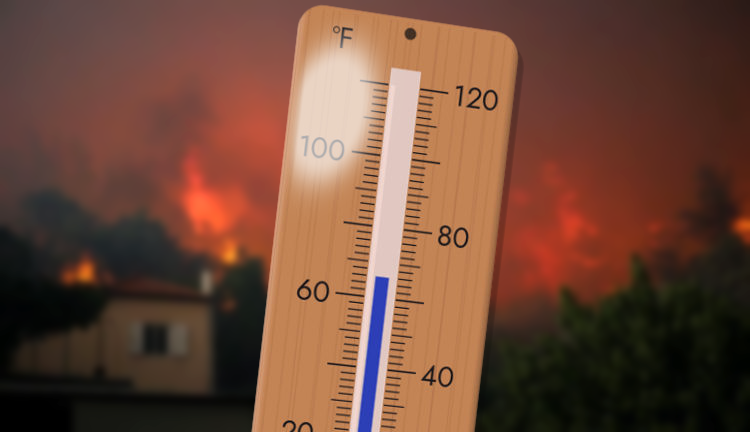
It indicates 66; °F
